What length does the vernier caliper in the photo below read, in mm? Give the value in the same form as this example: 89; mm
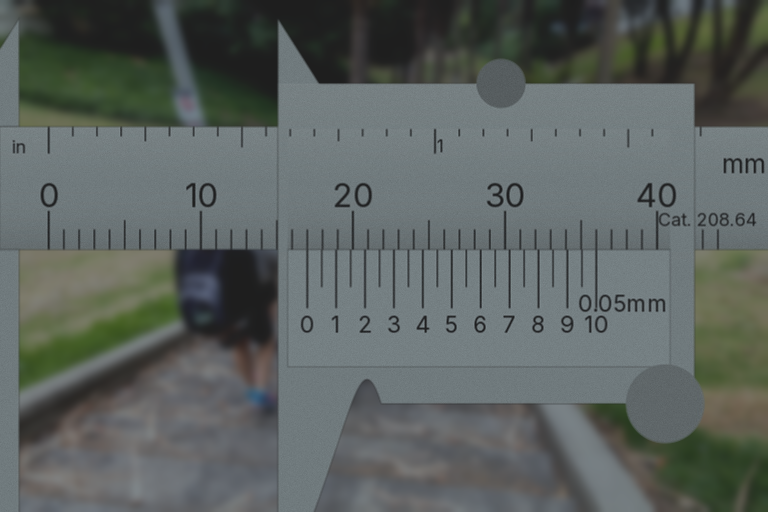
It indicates 17.0; mm
